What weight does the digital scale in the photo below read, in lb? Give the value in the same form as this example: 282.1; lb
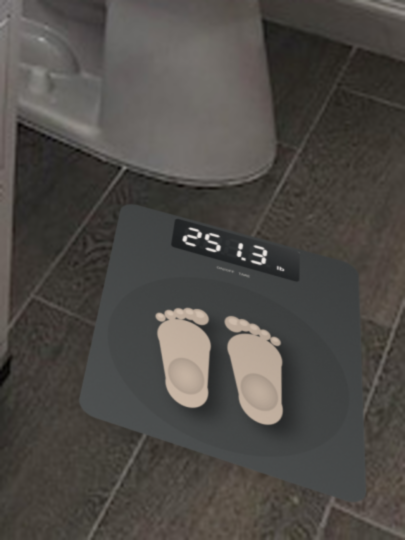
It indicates 251.3; lb
